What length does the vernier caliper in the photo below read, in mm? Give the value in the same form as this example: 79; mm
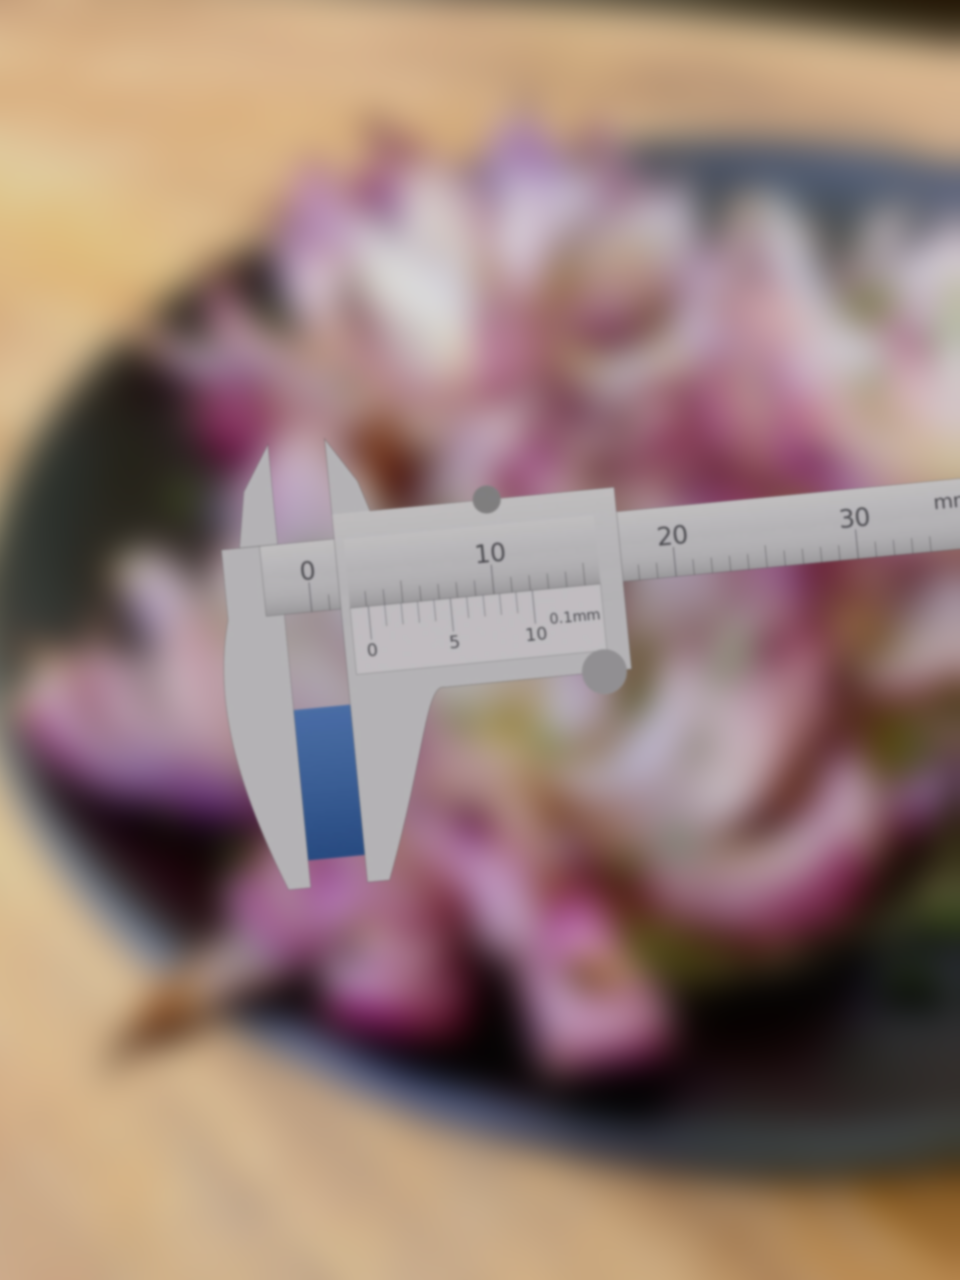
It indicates 3.1; mm
